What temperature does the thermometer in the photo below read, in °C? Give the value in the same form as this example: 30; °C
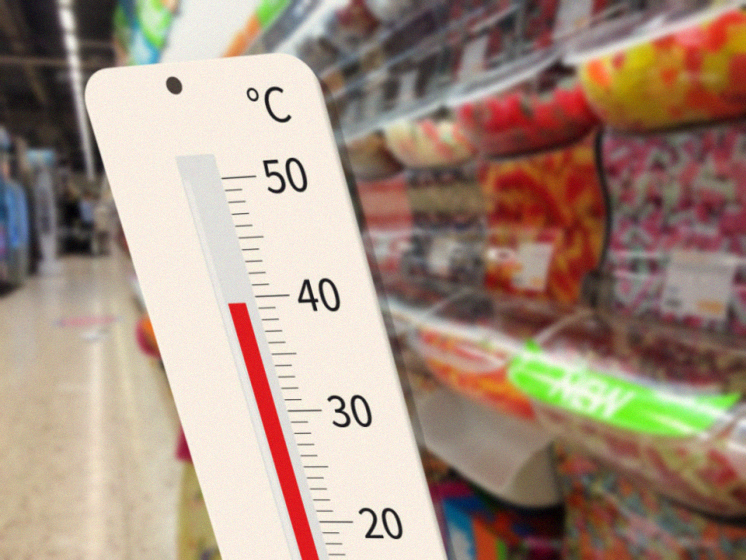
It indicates 39.5; °C
